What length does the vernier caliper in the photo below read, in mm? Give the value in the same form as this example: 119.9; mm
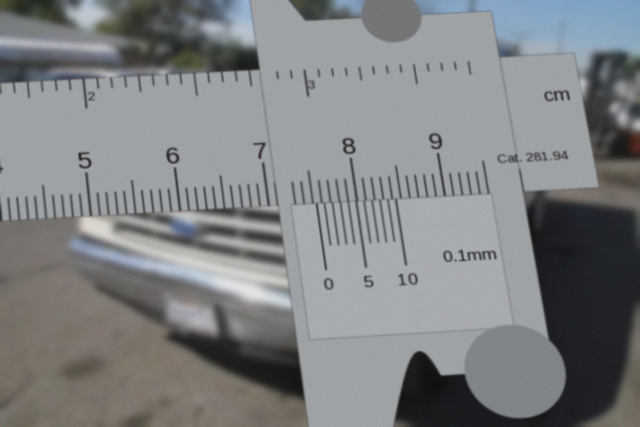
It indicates 75.4; mm
